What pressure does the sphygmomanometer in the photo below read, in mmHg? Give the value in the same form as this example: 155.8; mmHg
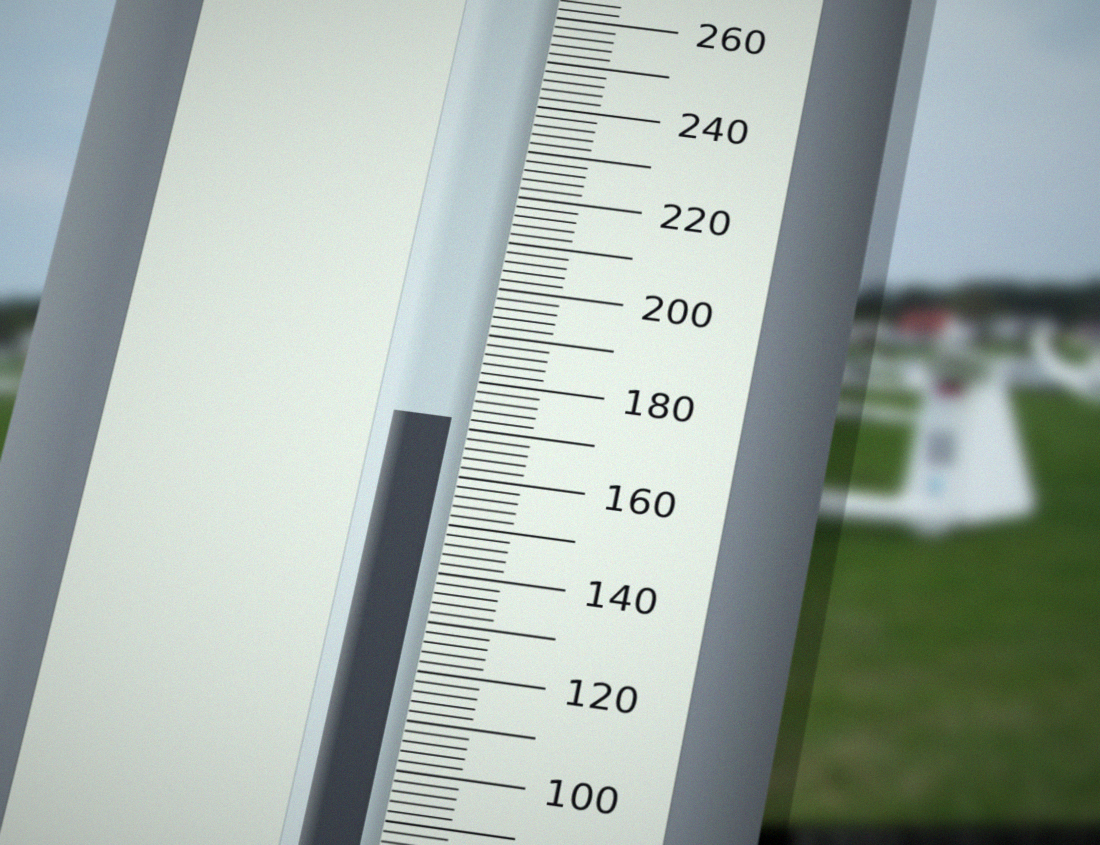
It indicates 172; mmHg
